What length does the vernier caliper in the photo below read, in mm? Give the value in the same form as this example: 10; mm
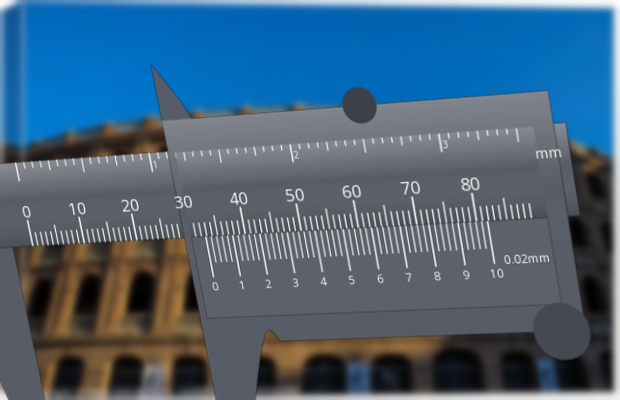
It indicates 32.8; mm
